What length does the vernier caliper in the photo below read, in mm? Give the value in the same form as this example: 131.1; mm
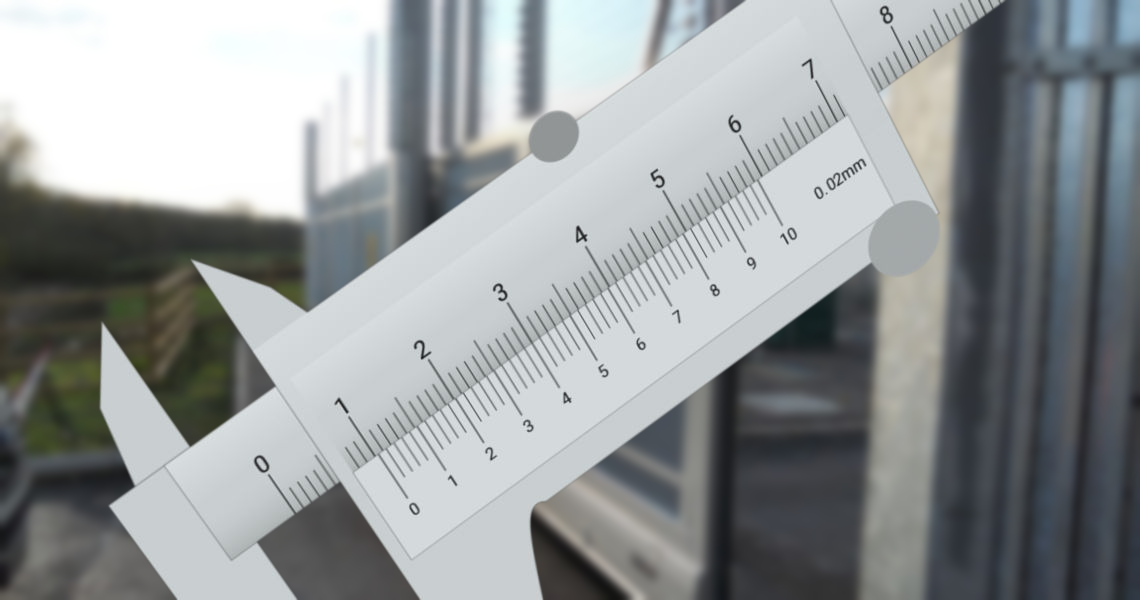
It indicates 10.4; mm
